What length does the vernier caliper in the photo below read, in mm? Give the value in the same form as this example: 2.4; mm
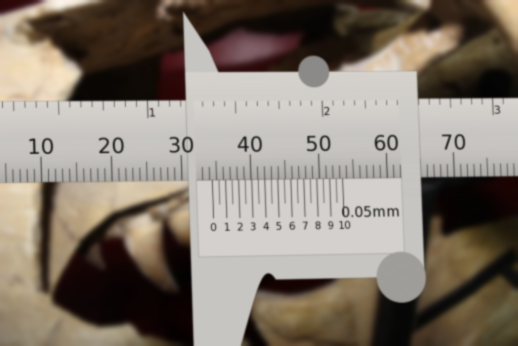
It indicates 34.4; mm
